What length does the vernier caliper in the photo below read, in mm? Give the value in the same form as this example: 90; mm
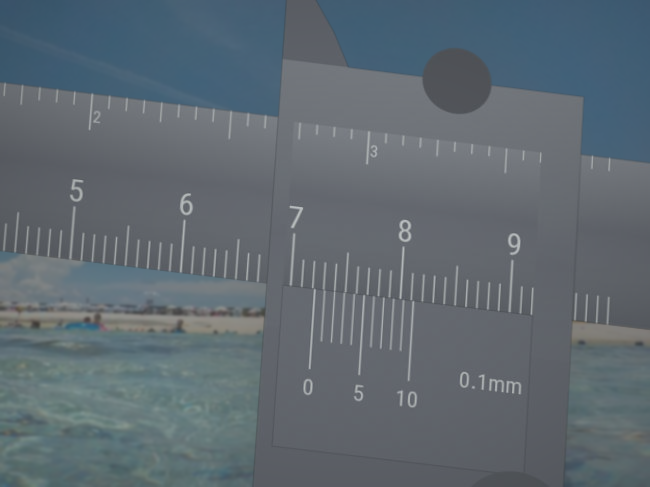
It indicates 72.2; mm
